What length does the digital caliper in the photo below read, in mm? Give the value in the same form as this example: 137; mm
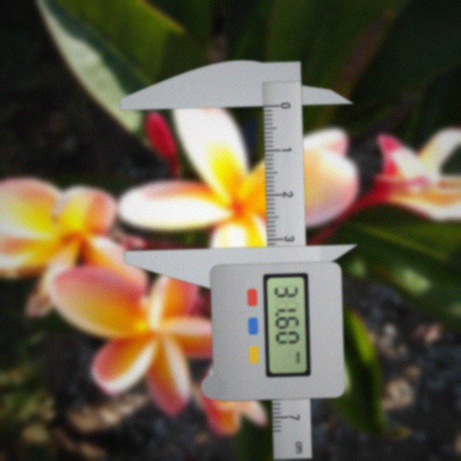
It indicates 31.60; mm
